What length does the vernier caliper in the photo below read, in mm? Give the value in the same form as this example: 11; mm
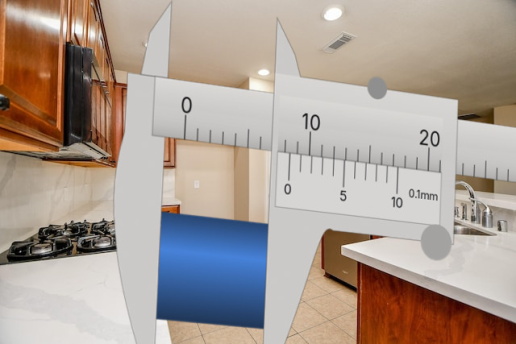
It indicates 8.4; mm
